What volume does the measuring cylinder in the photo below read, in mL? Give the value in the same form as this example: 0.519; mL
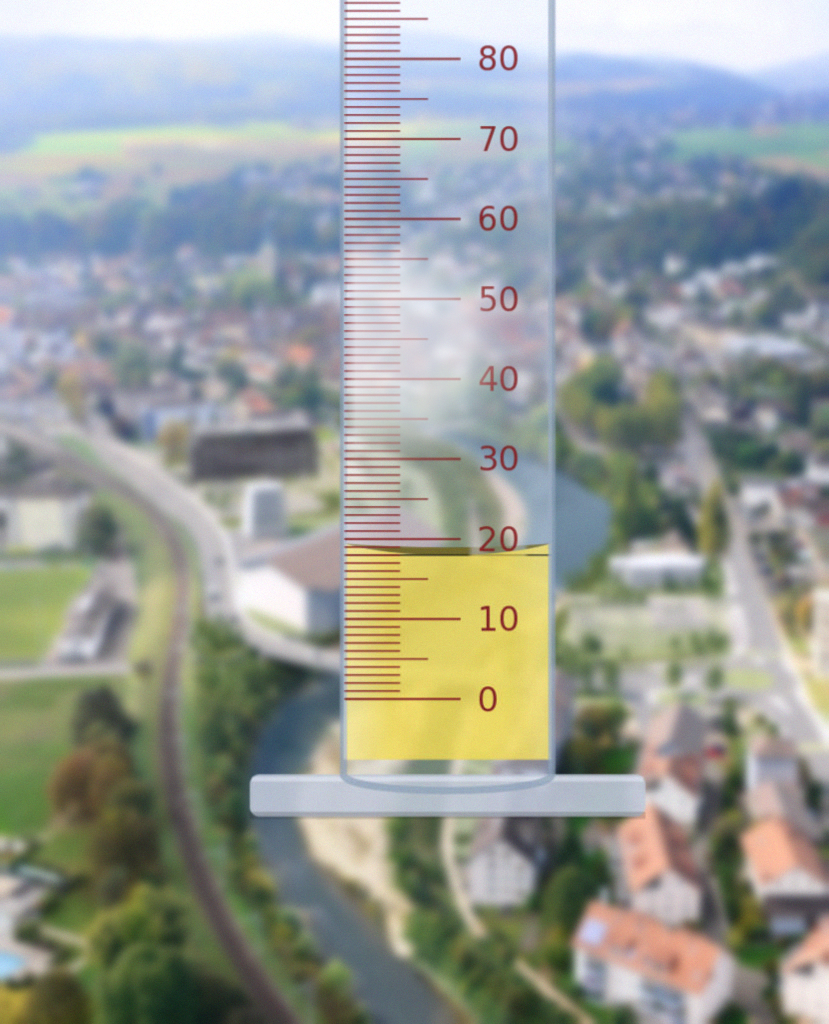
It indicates 18; mL
